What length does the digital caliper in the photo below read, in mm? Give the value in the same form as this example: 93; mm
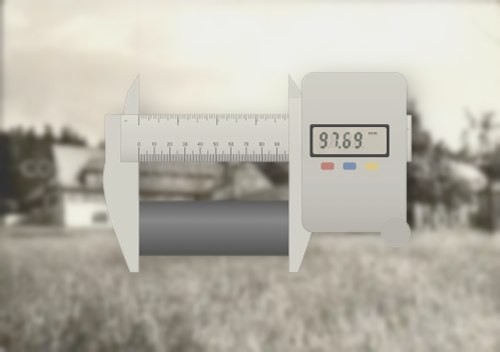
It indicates 97.69; mm
